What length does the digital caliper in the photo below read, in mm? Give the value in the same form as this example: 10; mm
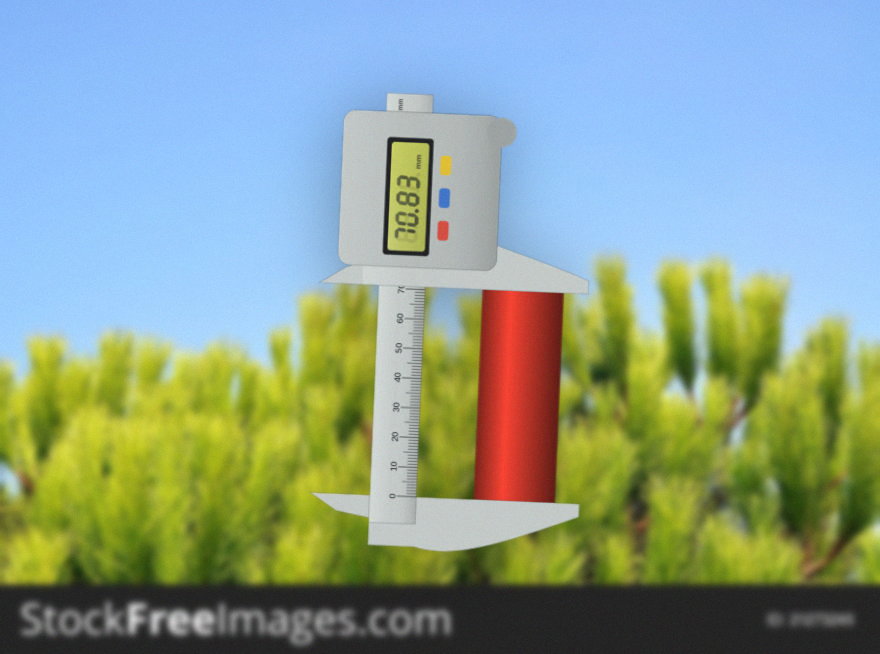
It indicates 70.83; mm
